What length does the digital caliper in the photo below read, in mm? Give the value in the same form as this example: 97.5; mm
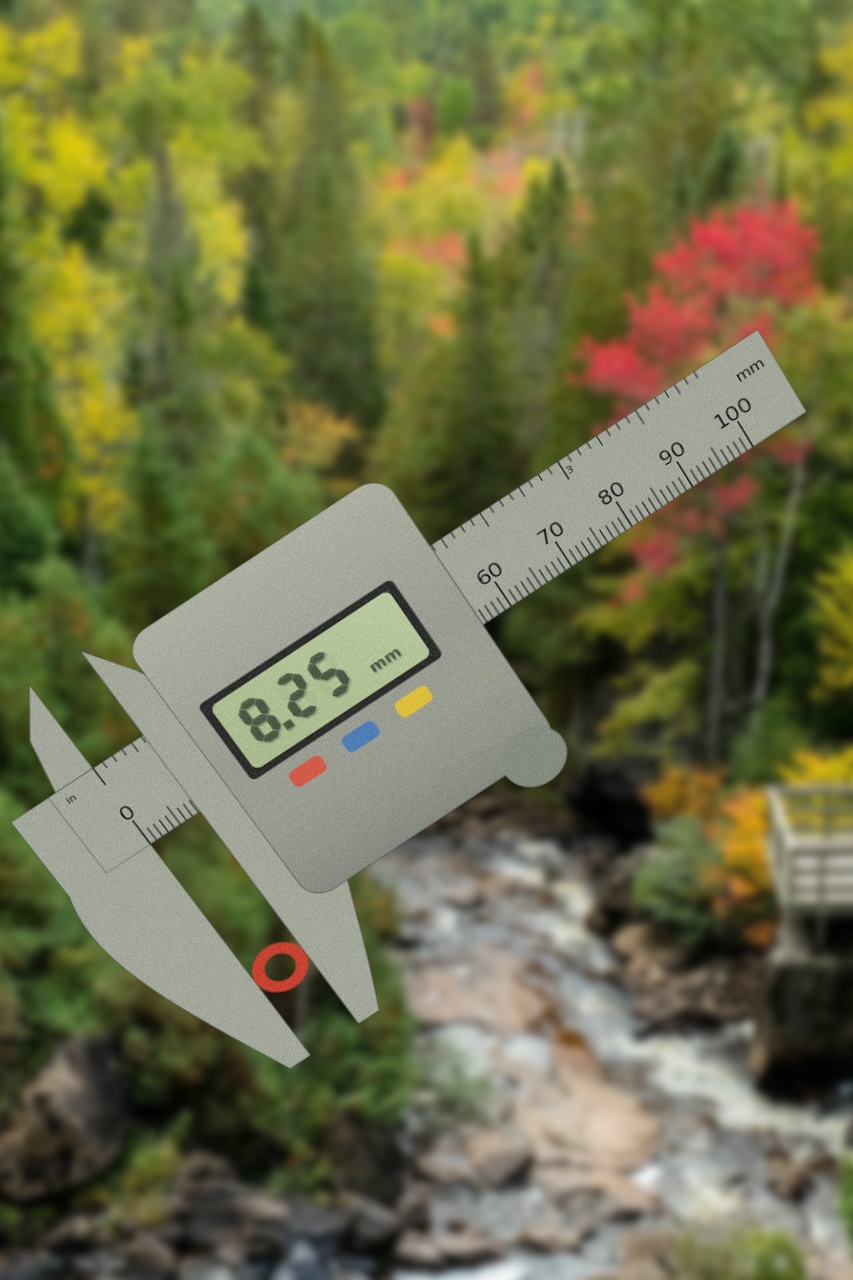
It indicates 8.25; mm
